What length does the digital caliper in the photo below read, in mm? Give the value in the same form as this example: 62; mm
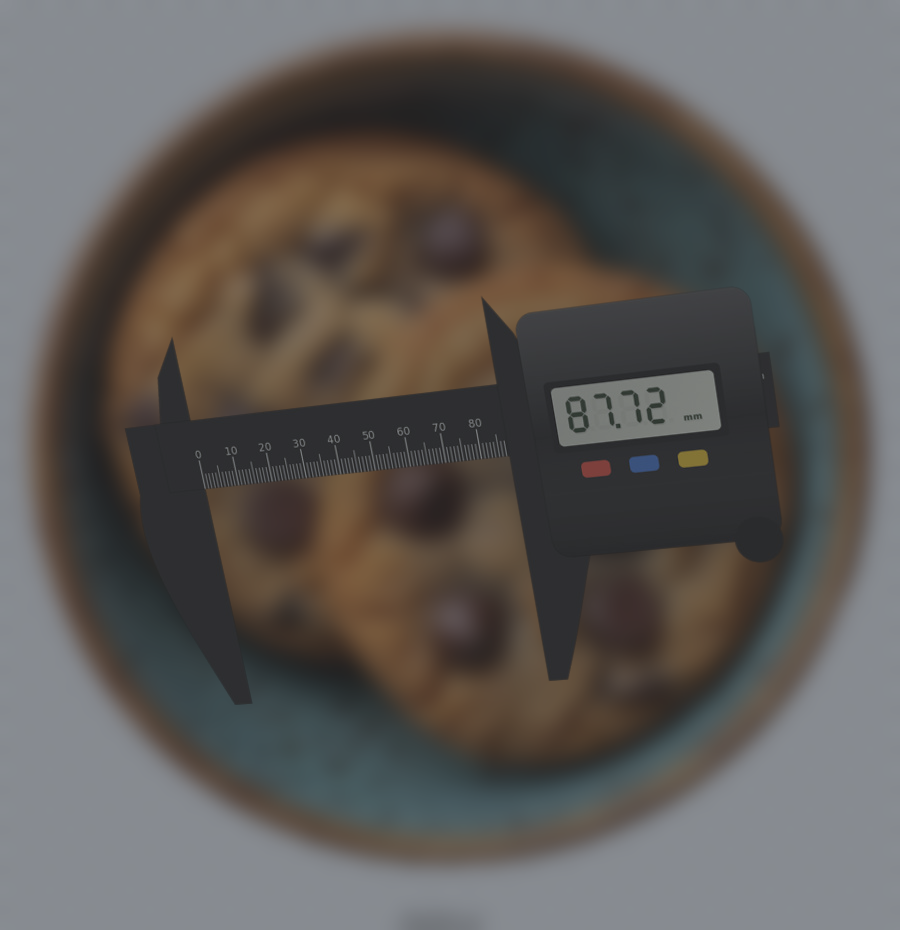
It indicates 87.72; mm
